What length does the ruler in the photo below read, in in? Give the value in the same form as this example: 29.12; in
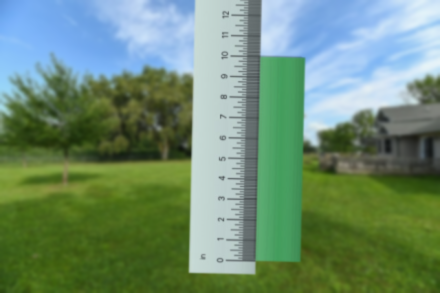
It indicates 10; in
